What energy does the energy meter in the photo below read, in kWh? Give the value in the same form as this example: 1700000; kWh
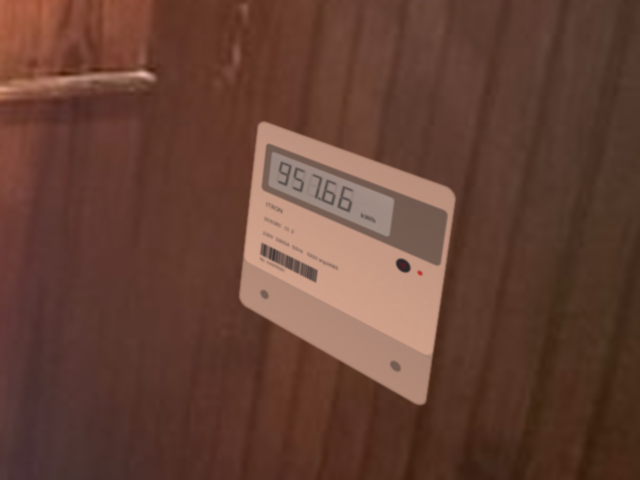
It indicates 957.66; kWh
